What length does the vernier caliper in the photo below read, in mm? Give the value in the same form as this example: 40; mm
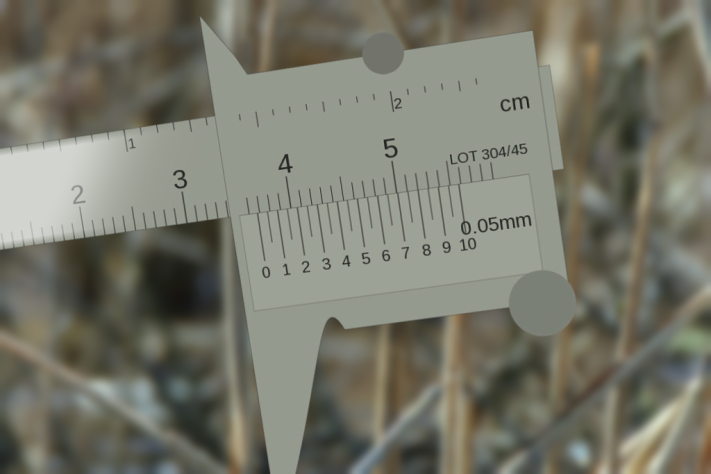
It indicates 36.8; mm
